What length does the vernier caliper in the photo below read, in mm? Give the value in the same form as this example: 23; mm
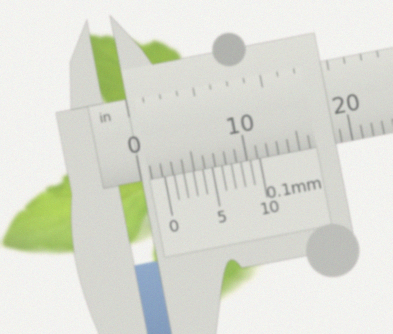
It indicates 2.2; mm
